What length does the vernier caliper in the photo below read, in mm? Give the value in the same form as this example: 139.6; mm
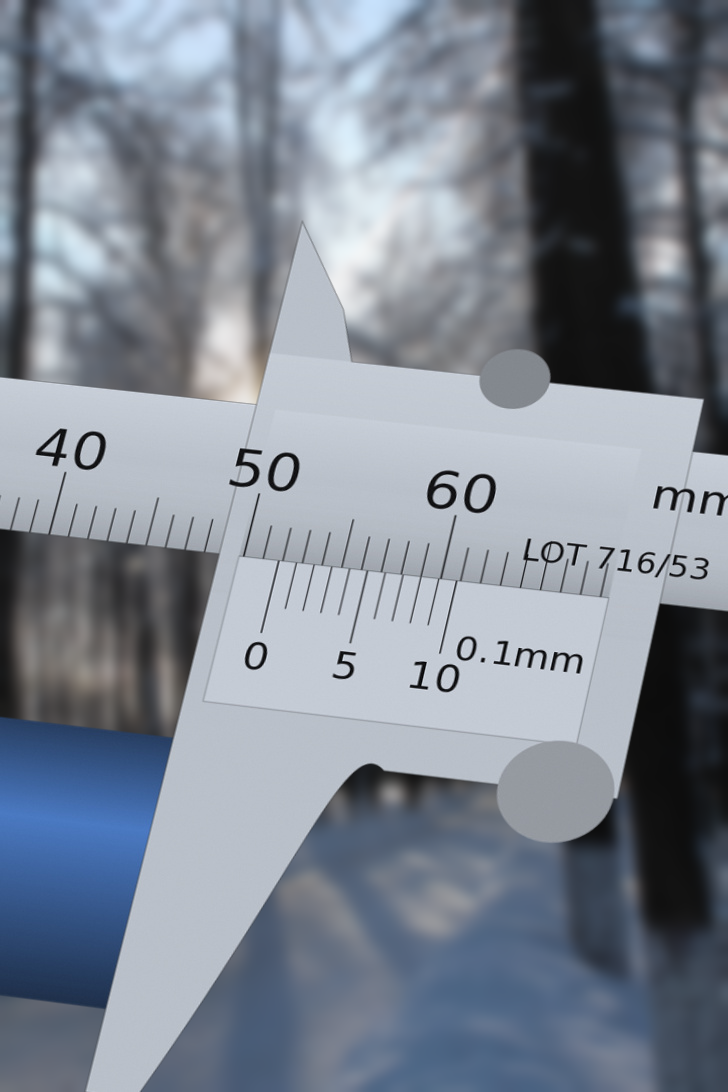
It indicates 51.8; mm
